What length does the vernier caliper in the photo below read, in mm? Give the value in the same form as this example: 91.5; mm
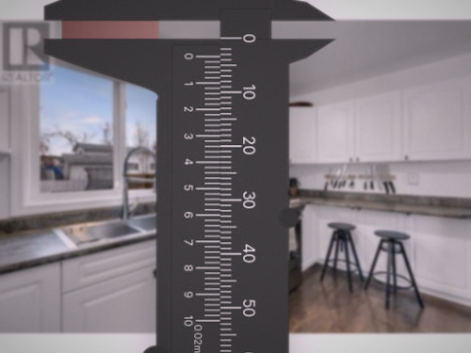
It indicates 3.4; mm
